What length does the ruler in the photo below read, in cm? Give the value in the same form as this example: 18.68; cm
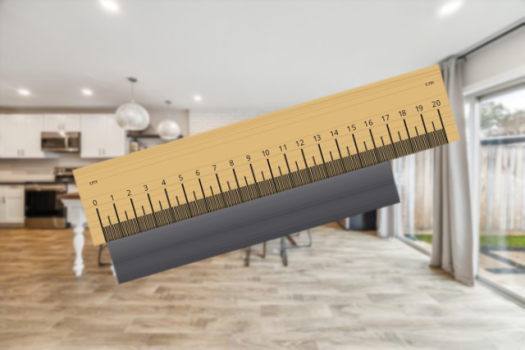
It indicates 16.5; cm
